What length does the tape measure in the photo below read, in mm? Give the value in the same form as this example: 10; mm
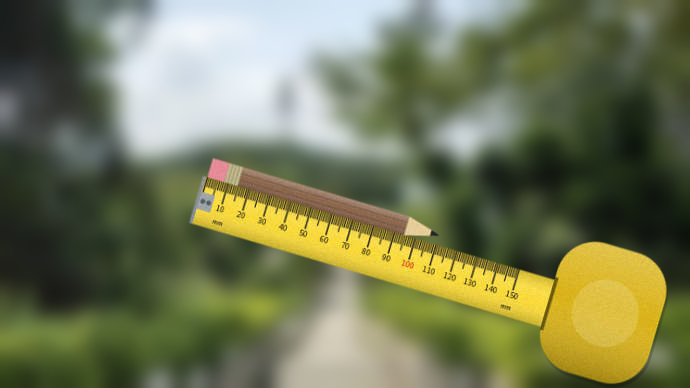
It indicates 110; mm
